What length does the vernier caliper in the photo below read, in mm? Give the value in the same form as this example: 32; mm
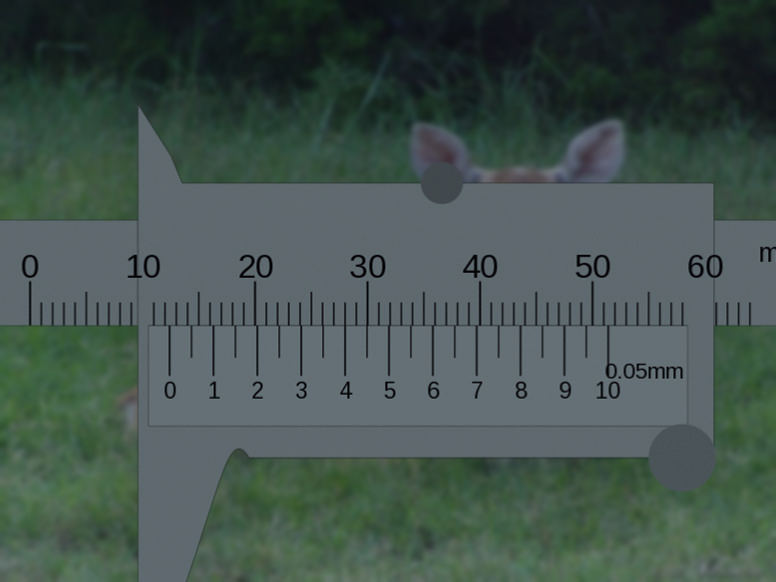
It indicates 12.4; mm
